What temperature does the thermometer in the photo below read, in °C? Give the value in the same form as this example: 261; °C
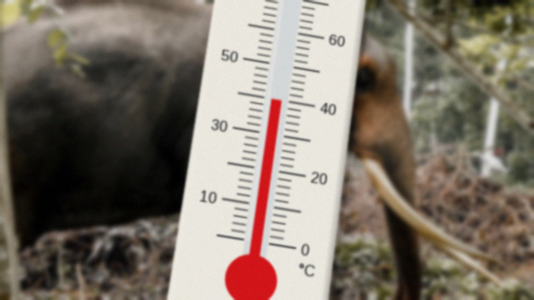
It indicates 40; °C
